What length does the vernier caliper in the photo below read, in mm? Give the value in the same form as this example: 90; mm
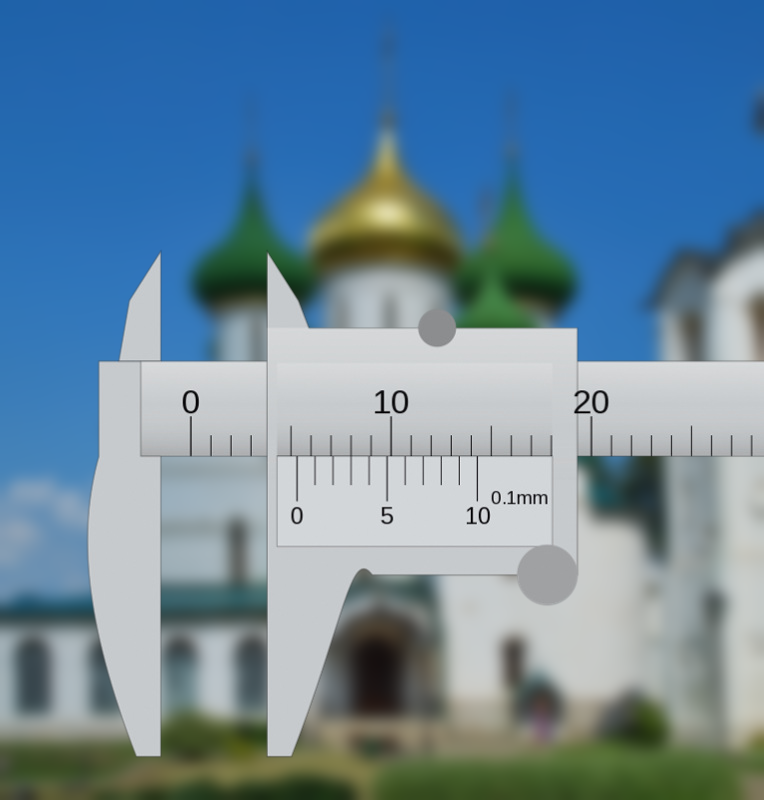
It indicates 5.3; mm
